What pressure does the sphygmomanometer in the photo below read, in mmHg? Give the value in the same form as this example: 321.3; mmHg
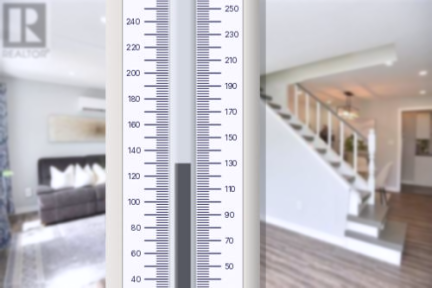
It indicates 130; mmHg
